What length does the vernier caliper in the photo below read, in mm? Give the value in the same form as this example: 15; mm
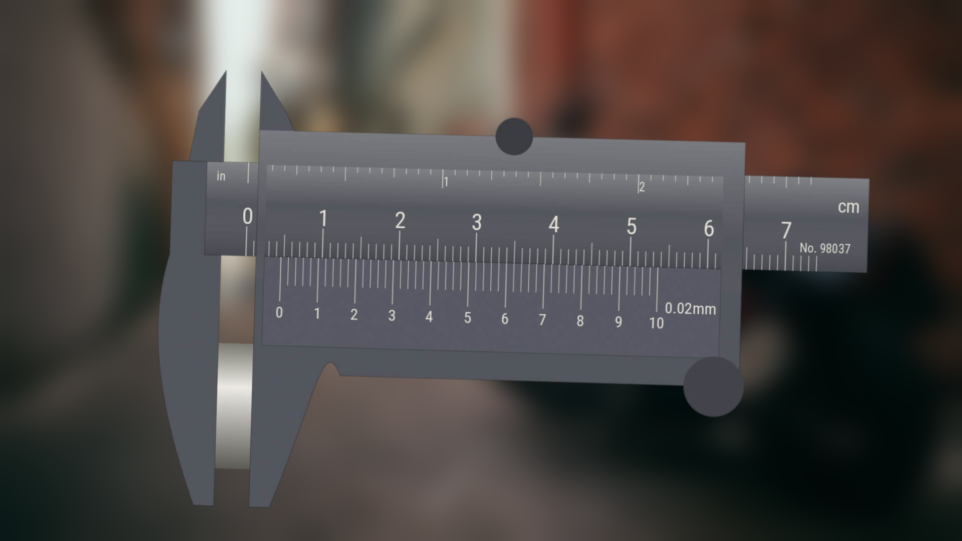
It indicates 4.6; mm
